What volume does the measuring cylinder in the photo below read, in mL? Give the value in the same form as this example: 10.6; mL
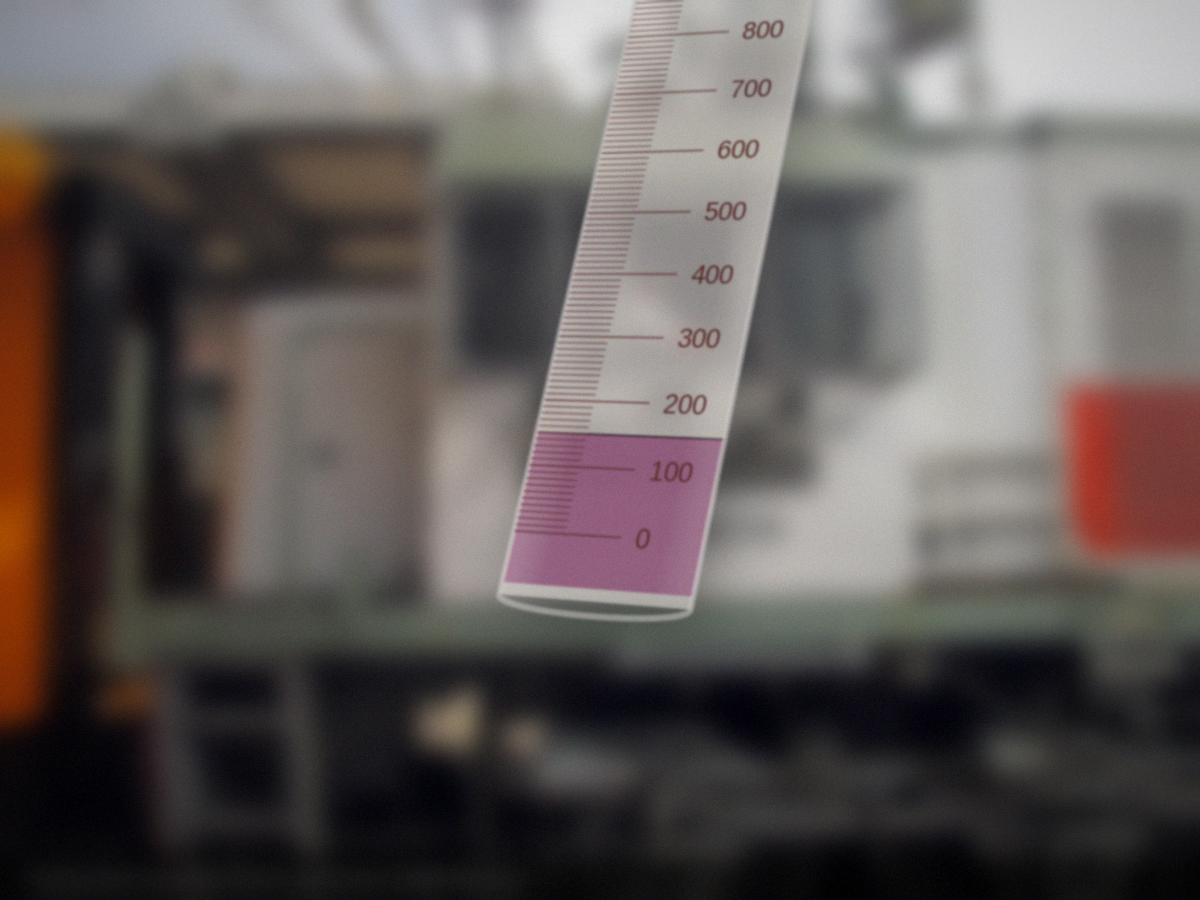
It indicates 150; mL
